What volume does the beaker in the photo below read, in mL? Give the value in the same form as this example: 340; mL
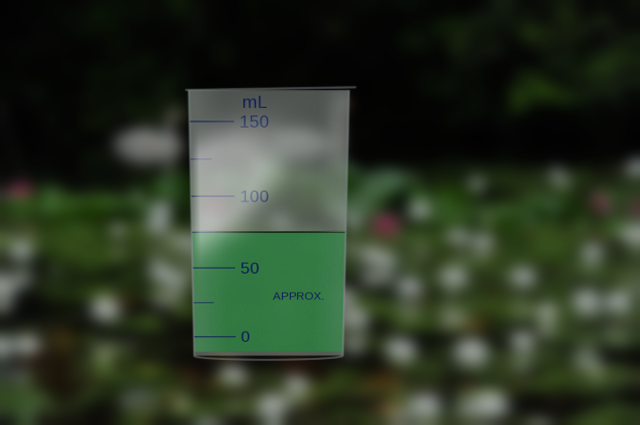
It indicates 75; mL
